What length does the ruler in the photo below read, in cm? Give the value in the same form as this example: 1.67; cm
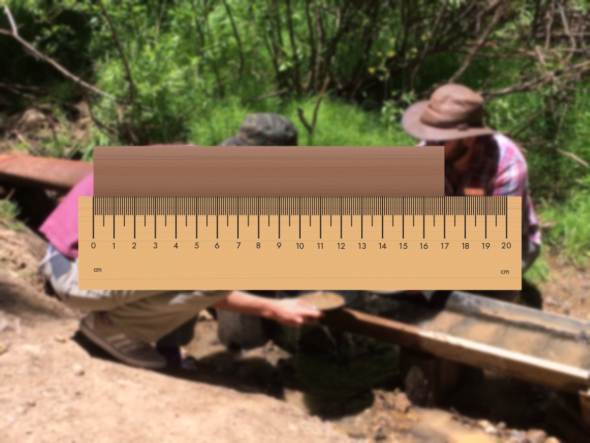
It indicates 17; cm
